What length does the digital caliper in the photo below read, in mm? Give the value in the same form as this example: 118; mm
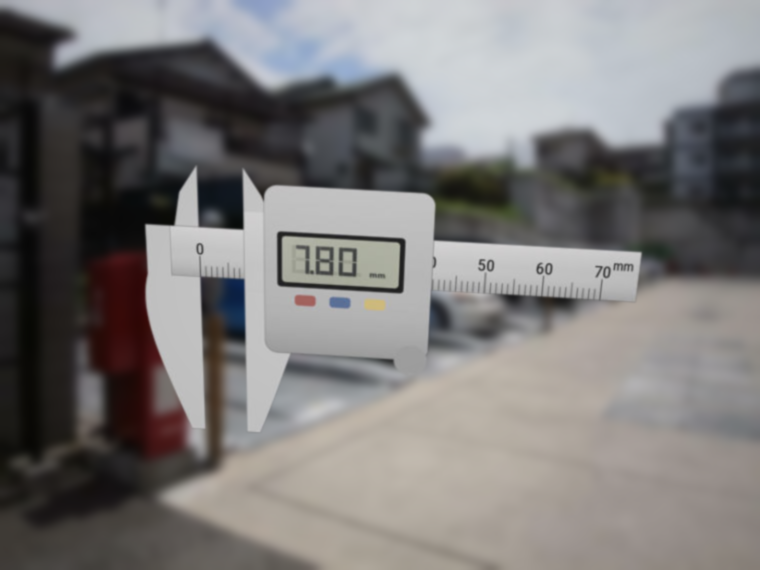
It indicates 7.80; mm
